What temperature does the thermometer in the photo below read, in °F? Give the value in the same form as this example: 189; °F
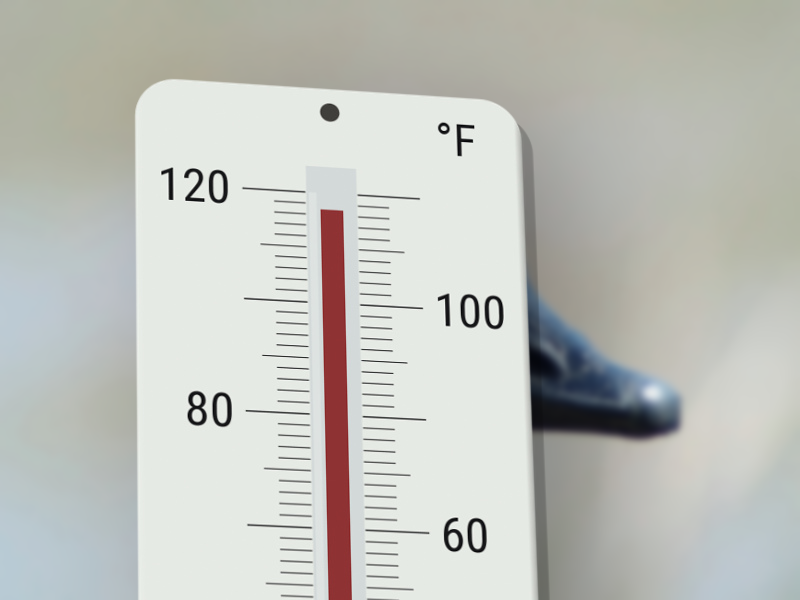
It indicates 117; °F
